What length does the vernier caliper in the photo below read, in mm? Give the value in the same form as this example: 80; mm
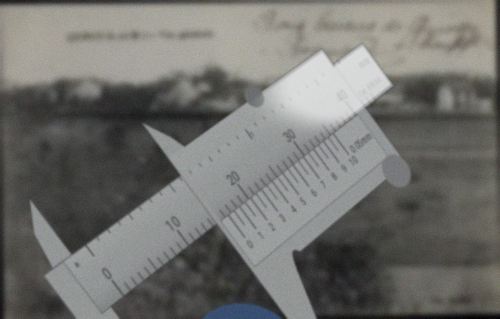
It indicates 16.5; mm
